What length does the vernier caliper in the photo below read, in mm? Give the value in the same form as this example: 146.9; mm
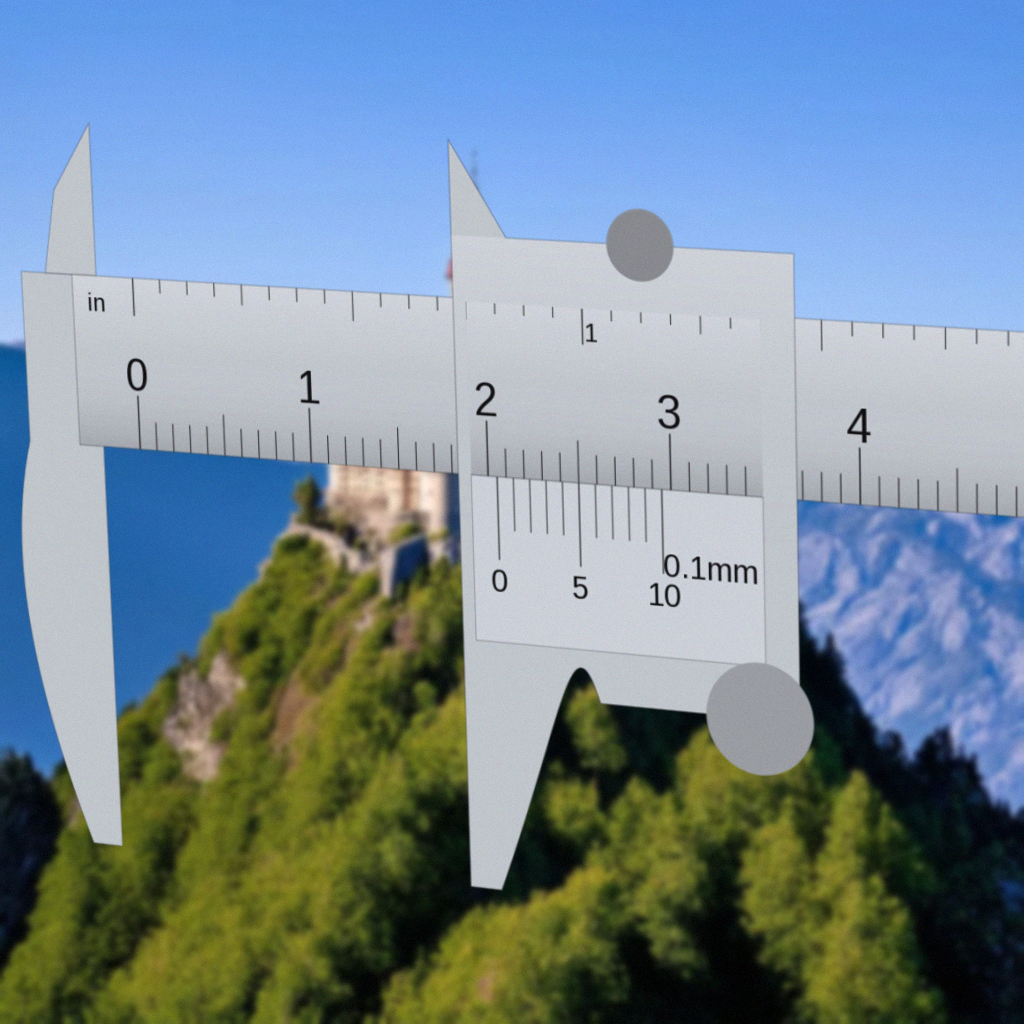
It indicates 20.5; mm
